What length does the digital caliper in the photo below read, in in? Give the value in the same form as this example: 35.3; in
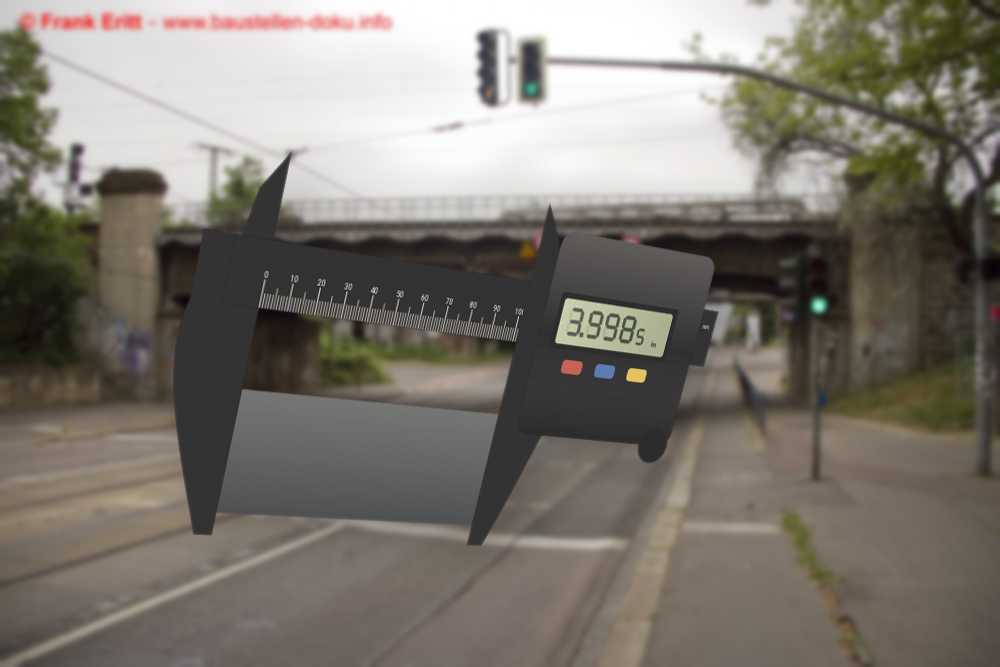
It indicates 3.9985; in
